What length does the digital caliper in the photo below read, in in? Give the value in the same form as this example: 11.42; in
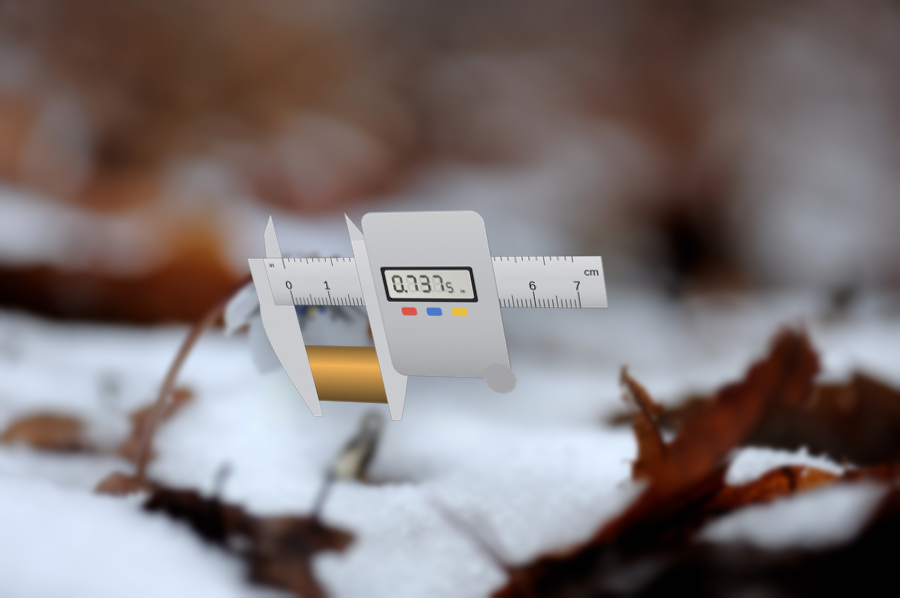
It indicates 0.7375; in
